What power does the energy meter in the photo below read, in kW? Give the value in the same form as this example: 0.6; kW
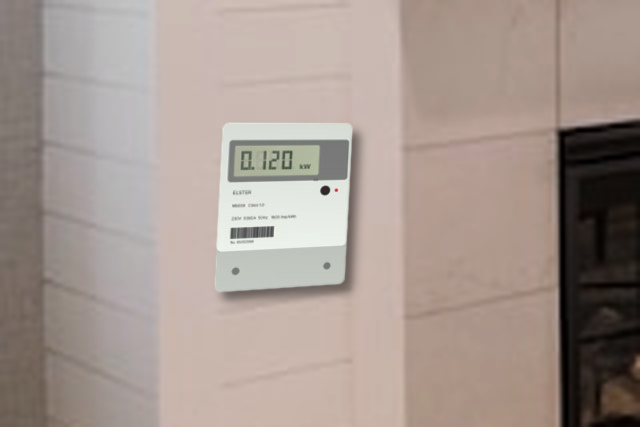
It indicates 0.120; kW
